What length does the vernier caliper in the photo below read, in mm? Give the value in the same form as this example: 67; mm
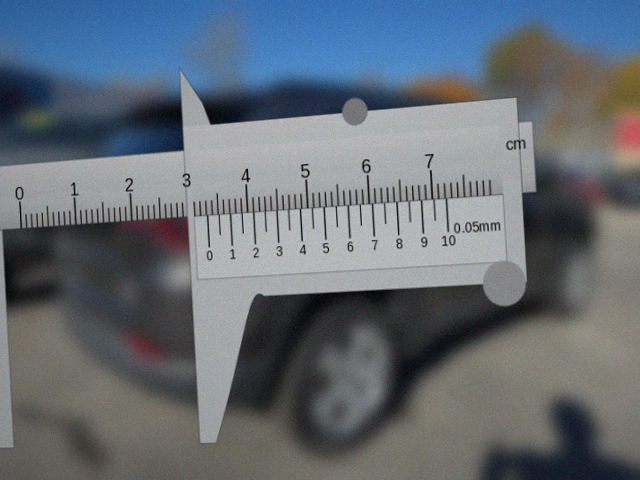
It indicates 33.2; mm
